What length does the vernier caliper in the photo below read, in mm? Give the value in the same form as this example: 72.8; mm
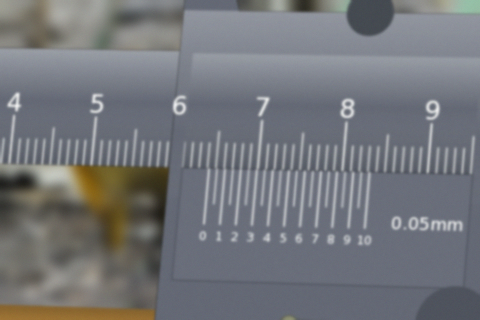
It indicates 64.2; mm
